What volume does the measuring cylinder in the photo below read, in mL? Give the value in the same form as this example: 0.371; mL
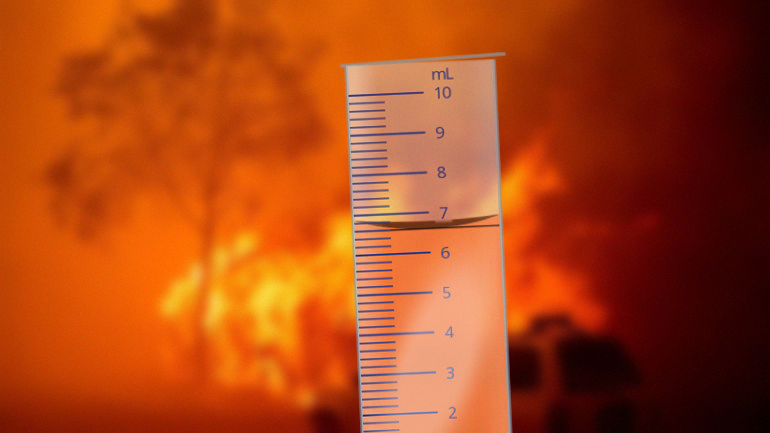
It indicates 6.6; mL
